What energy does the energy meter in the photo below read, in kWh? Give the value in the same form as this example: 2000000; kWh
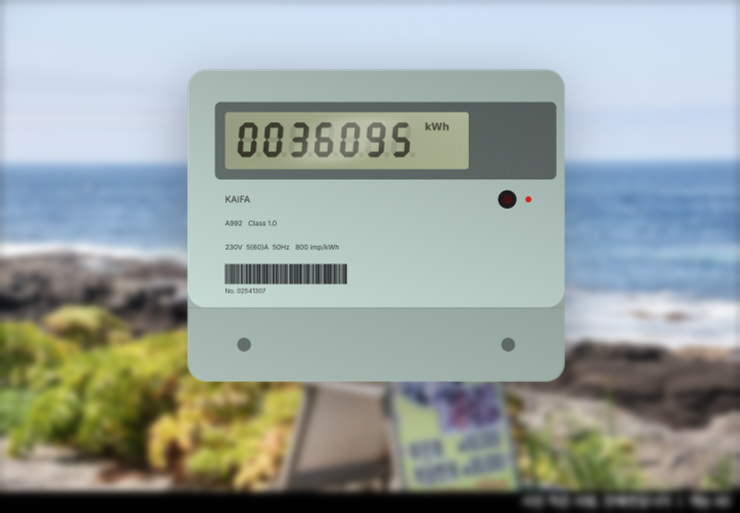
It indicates 36095; kWh
